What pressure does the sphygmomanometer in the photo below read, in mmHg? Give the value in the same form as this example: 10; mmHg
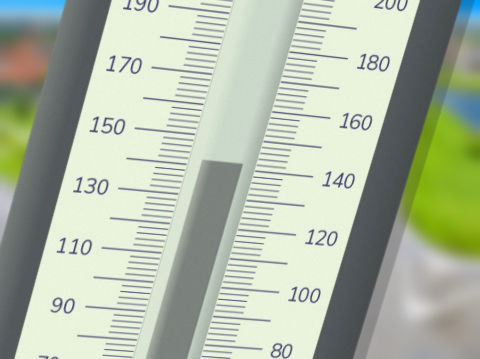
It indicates 142; mmHg
